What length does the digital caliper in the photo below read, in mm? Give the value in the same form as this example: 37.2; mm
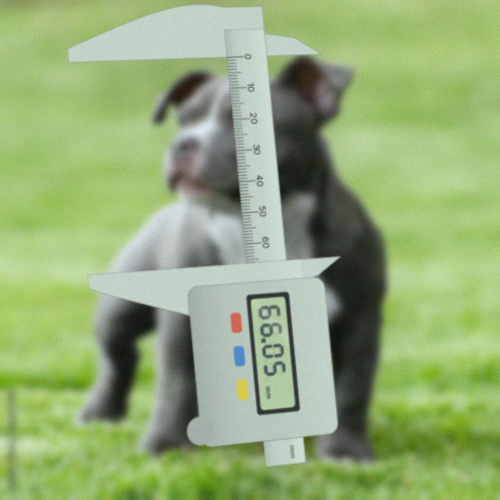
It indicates 66.05; mm
